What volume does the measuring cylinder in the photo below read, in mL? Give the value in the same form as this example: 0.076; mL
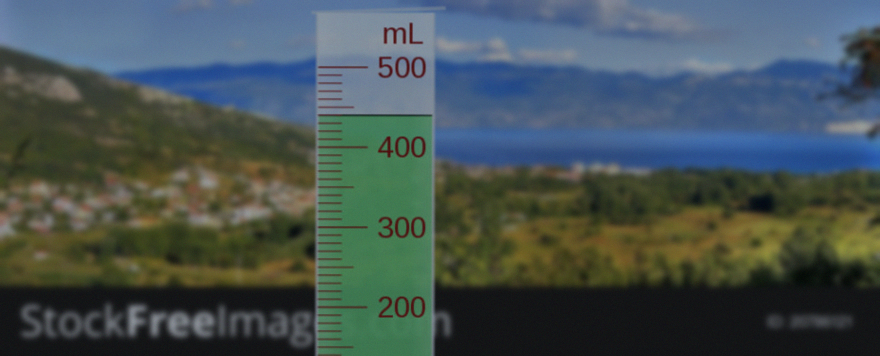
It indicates 440; mL
